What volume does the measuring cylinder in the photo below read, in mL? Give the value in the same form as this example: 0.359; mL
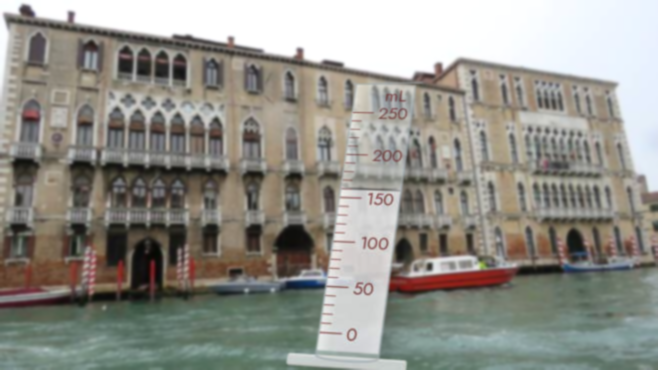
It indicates 160; mL
